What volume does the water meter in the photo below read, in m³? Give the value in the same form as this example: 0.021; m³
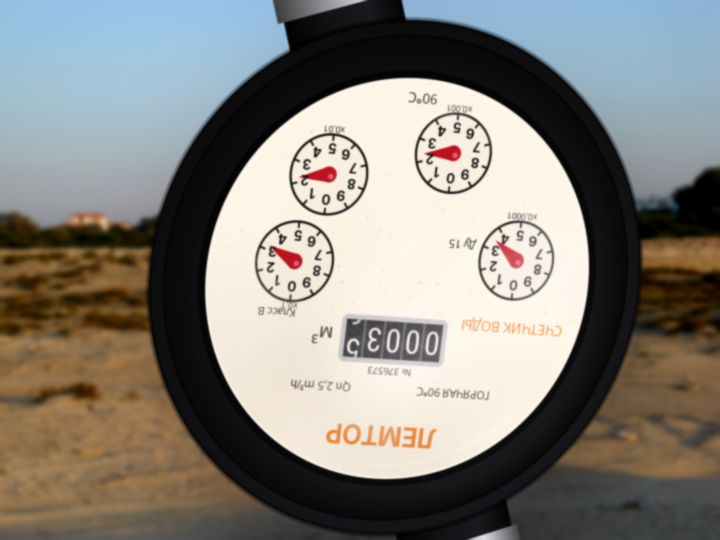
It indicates 35.3223; m³
